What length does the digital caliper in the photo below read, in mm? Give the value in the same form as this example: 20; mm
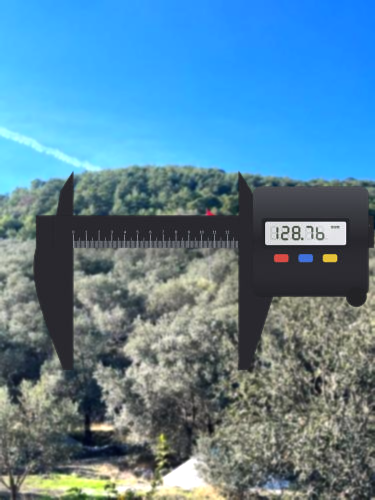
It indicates 128.76; mm
